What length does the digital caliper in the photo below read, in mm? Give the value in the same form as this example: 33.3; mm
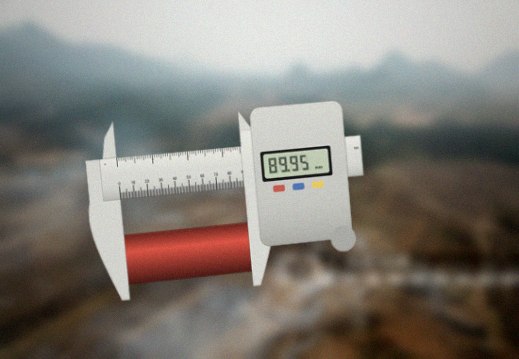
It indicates 89.95; mm
